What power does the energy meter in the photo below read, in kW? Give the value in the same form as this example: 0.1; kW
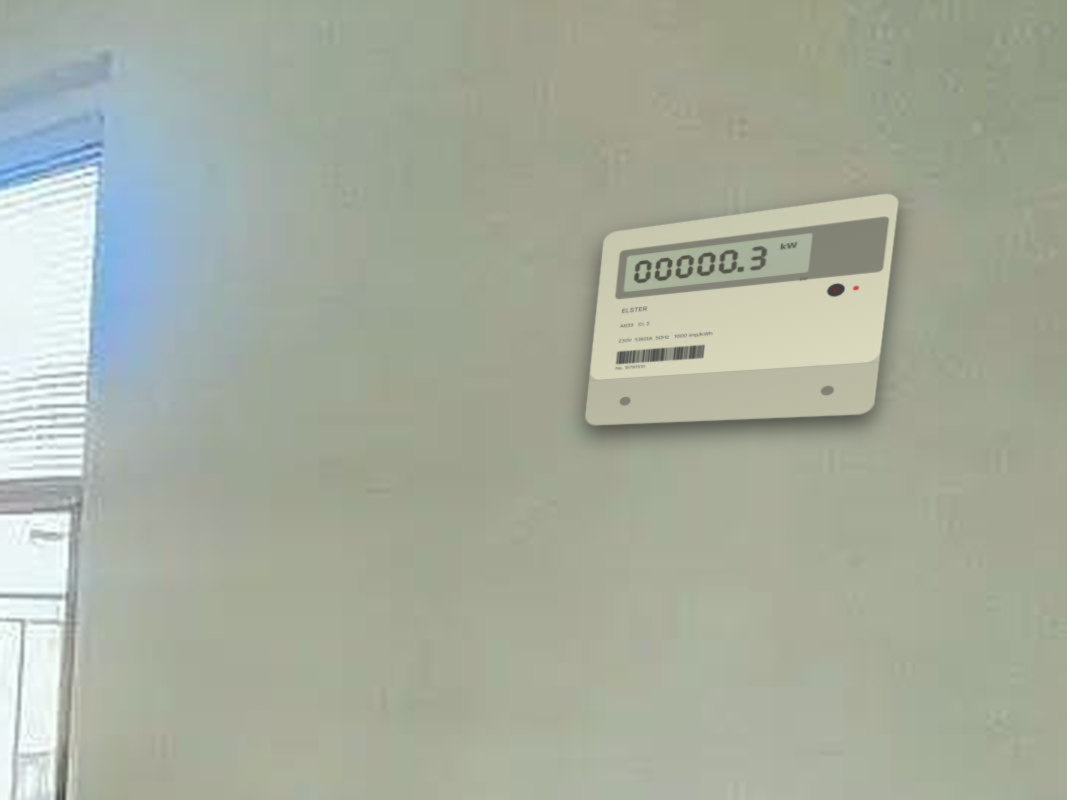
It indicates 0.3; kW
